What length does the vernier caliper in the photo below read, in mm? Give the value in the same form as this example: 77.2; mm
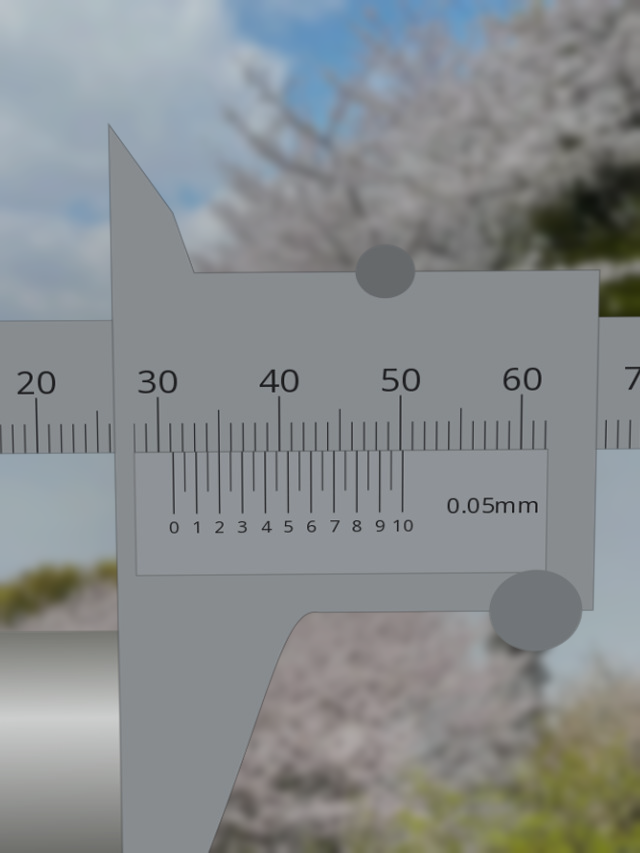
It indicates 31.2; mm
